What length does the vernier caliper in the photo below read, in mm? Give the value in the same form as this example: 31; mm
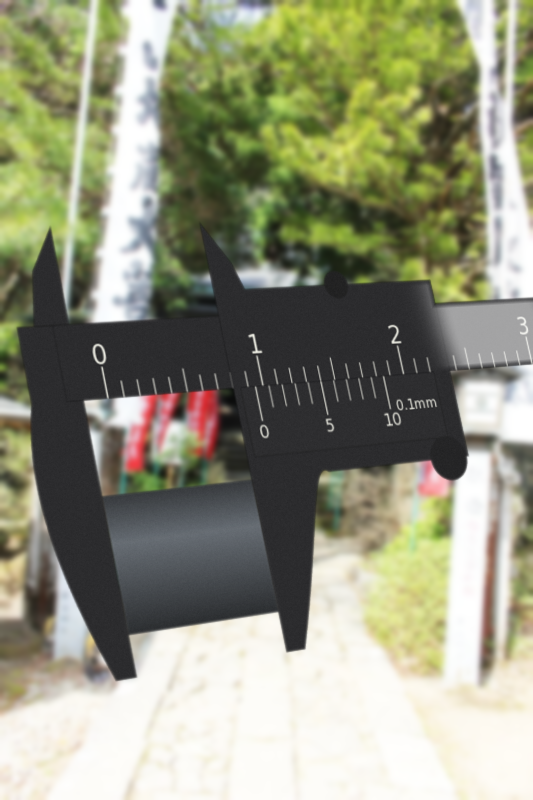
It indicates 9.5; mm
